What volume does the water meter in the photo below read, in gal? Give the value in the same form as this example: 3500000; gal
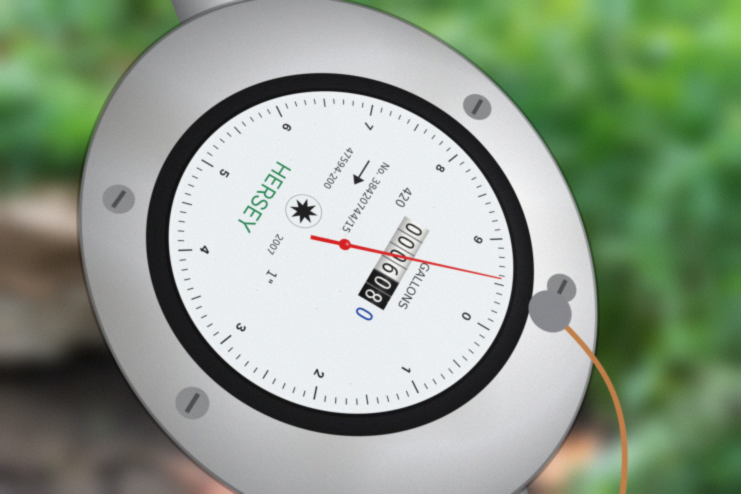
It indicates 6079.4; gal
